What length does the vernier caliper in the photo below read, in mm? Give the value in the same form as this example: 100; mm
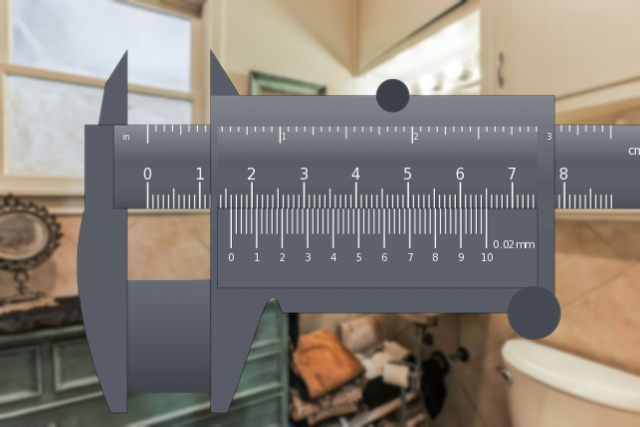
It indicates 16.0; mm
